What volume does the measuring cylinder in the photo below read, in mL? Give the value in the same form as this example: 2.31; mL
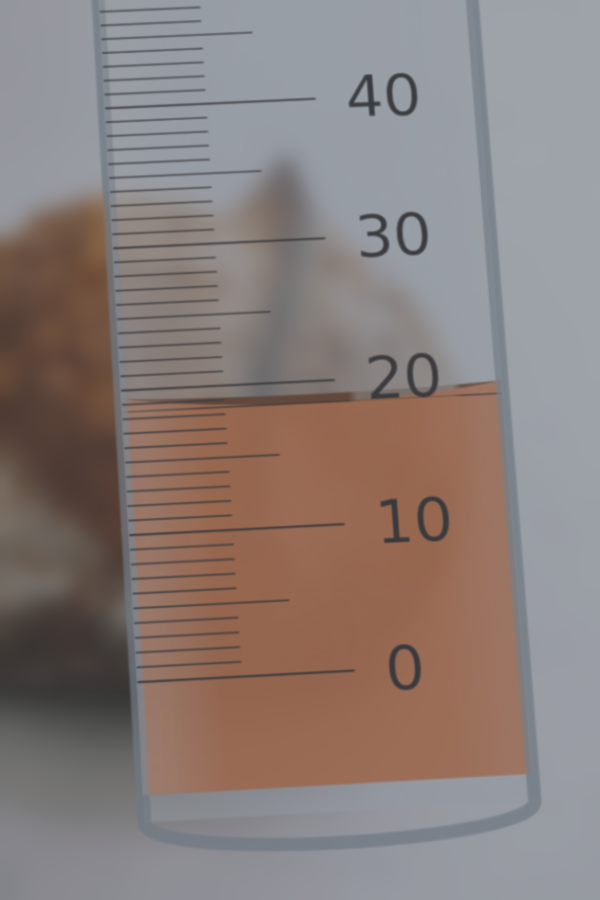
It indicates 18.5; mL
